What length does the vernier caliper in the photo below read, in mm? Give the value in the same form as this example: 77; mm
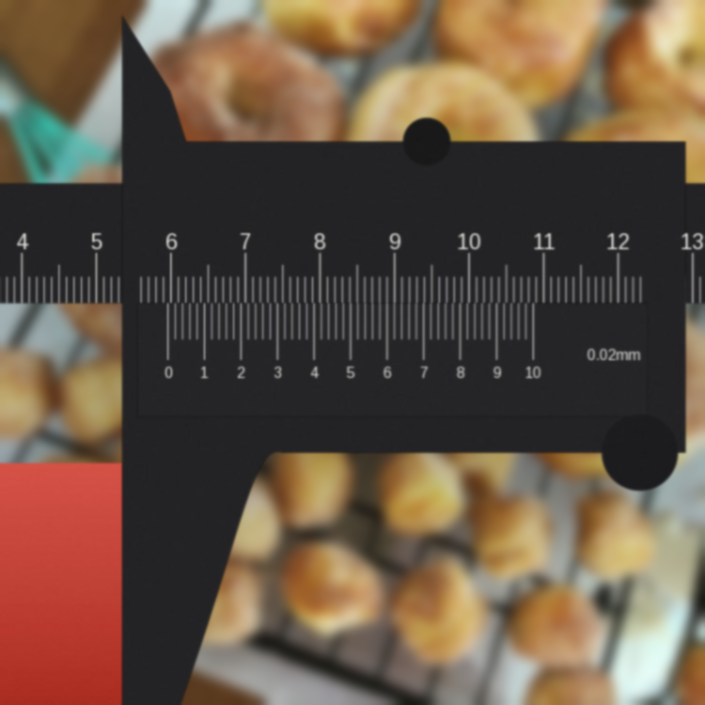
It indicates 59.6; mm
